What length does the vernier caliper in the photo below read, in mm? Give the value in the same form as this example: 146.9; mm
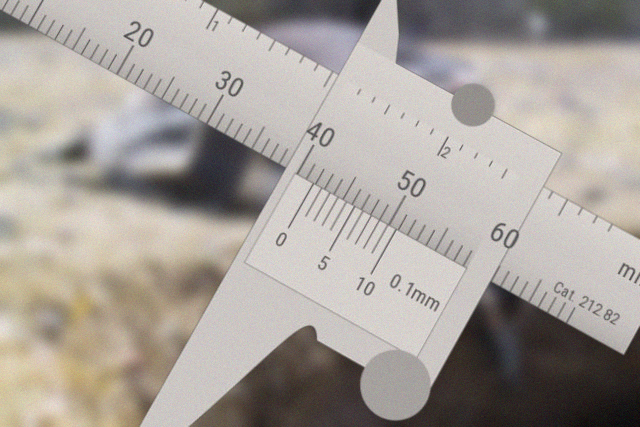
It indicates 41.8; mm
